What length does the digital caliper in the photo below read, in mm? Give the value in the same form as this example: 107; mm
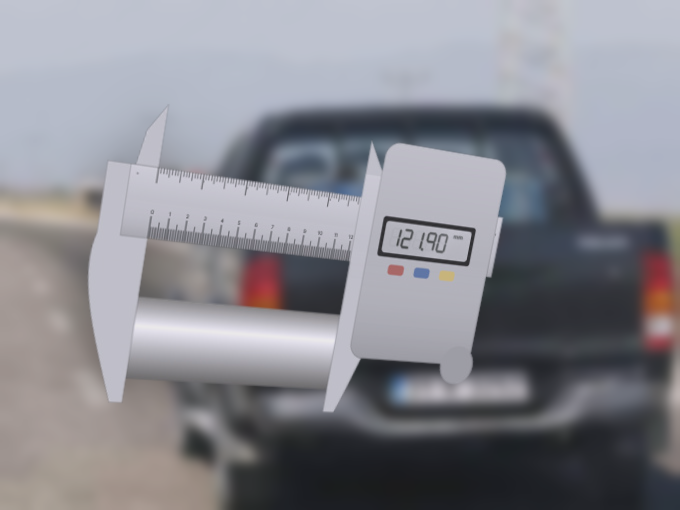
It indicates 121.90; mm
